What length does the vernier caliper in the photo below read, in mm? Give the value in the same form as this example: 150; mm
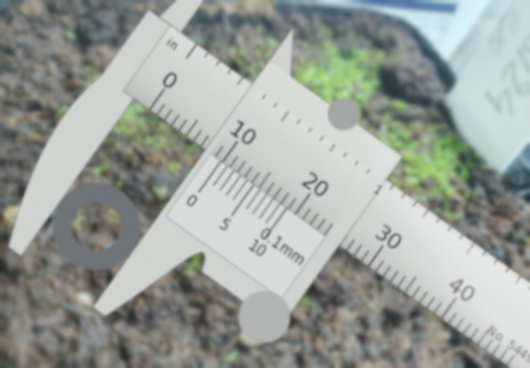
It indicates 9.8; mm
